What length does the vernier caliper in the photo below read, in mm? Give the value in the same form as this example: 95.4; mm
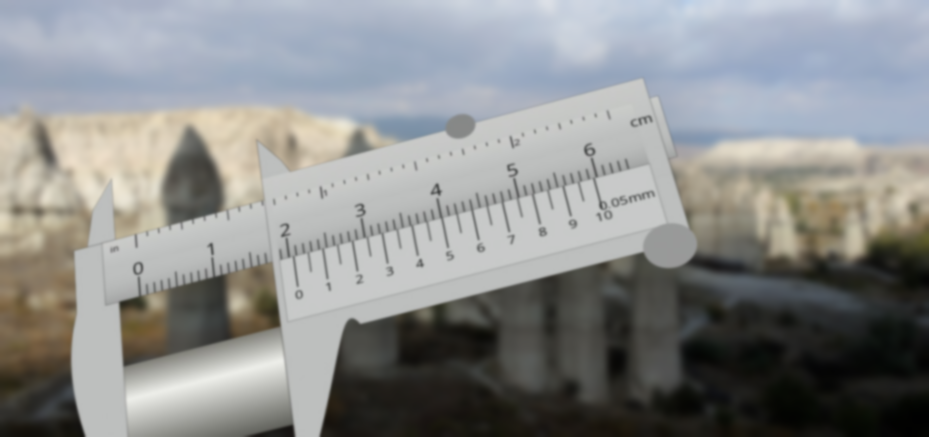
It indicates 20.6; mm
